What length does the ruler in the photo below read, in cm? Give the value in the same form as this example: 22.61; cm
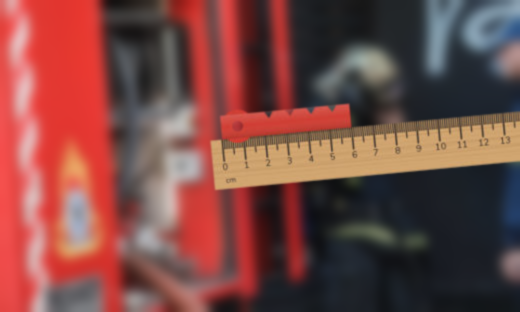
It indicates 6; cm
